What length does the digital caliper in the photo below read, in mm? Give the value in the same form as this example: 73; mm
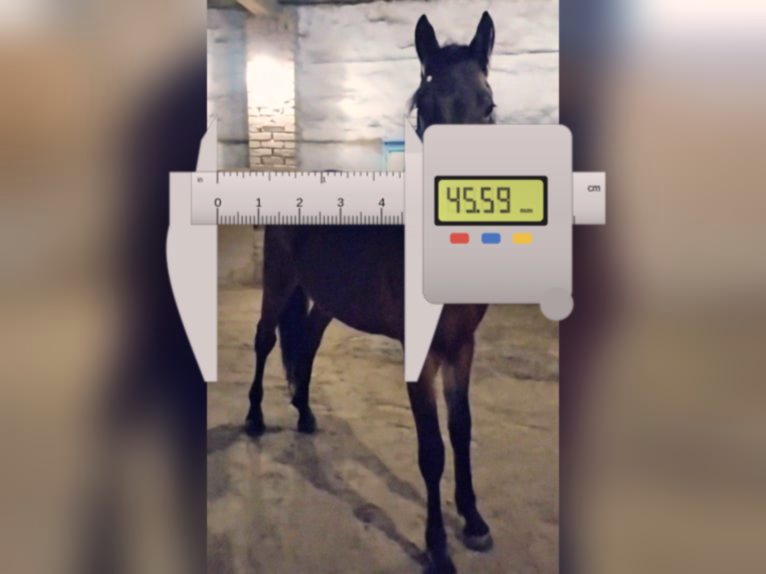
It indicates 45.59; mm
